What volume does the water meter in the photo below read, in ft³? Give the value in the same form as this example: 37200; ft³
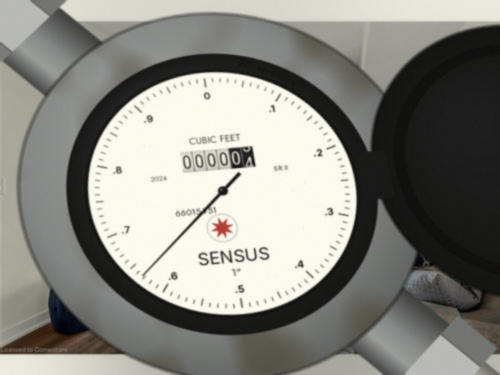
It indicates 3.63; ft³
